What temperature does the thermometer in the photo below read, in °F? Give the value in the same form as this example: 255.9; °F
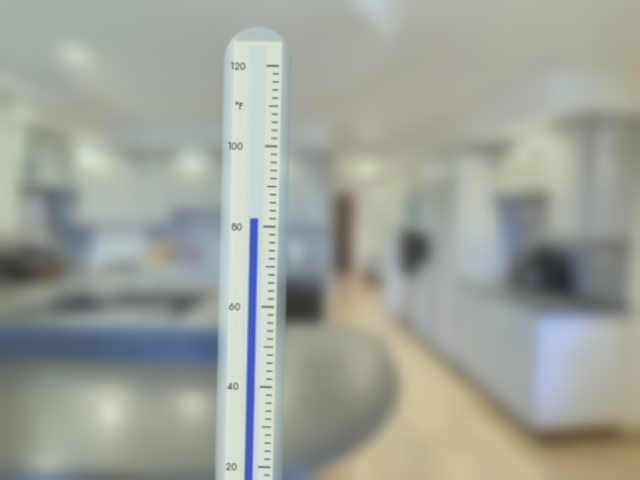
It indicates 82; °F
